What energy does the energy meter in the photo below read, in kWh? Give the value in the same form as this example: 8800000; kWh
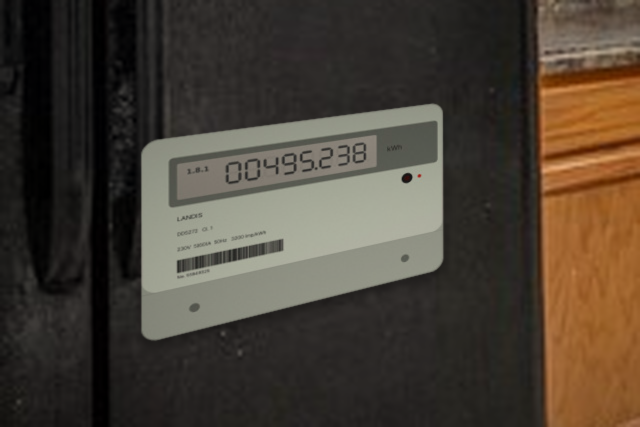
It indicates 495.238; kWh
